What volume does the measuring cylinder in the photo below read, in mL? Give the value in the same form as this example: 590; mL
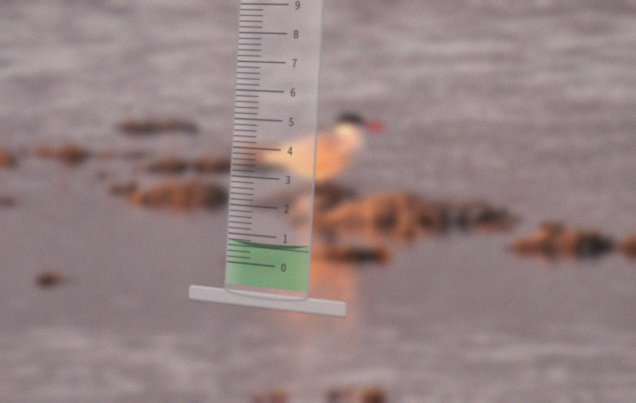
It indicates 0.6; mL
